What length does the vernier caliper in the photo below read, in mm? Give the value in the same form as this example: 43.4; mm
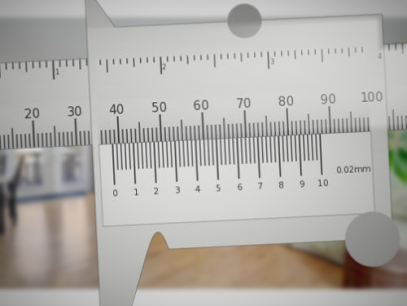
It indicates 38.5; mm
